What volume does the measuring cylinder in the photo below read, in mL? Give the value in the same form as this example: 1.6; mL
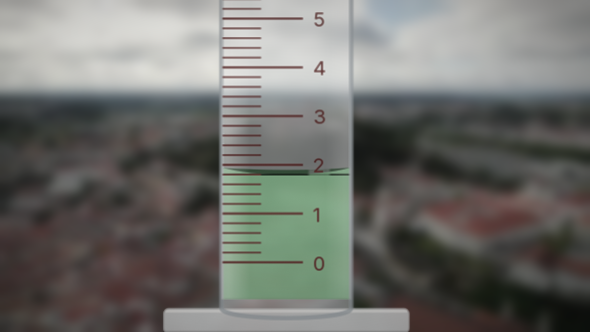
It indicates 1.8; mL
